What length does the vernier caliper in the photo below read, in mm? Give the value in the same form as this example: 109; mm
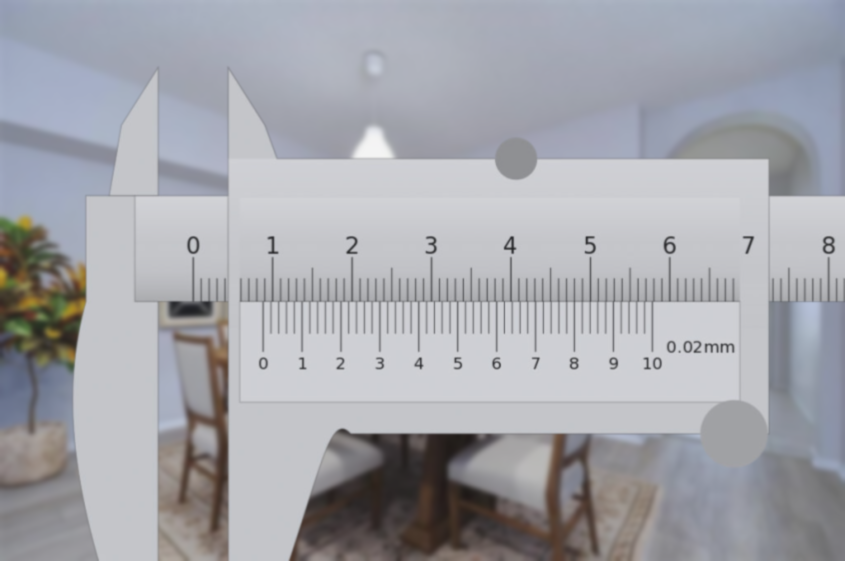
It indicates 8.8; mm
